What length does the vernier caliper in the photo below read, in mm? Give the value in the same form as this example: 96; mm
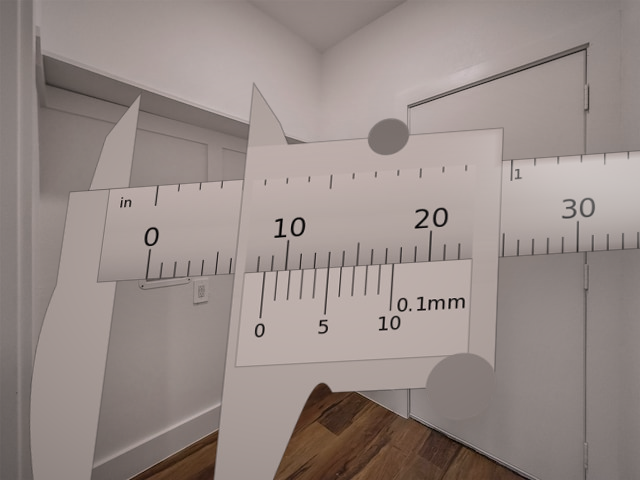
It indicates 8.5; mm
